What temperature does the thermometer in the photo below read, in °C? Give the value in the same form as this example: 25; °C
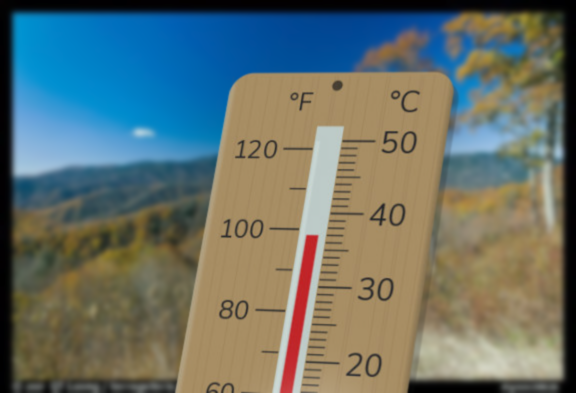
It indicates 37; °C
